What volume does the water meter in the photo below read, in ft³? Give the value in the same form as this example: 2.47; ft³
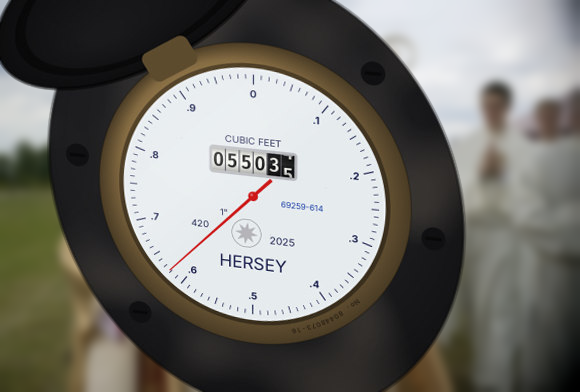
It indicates 55034.62; ft³
